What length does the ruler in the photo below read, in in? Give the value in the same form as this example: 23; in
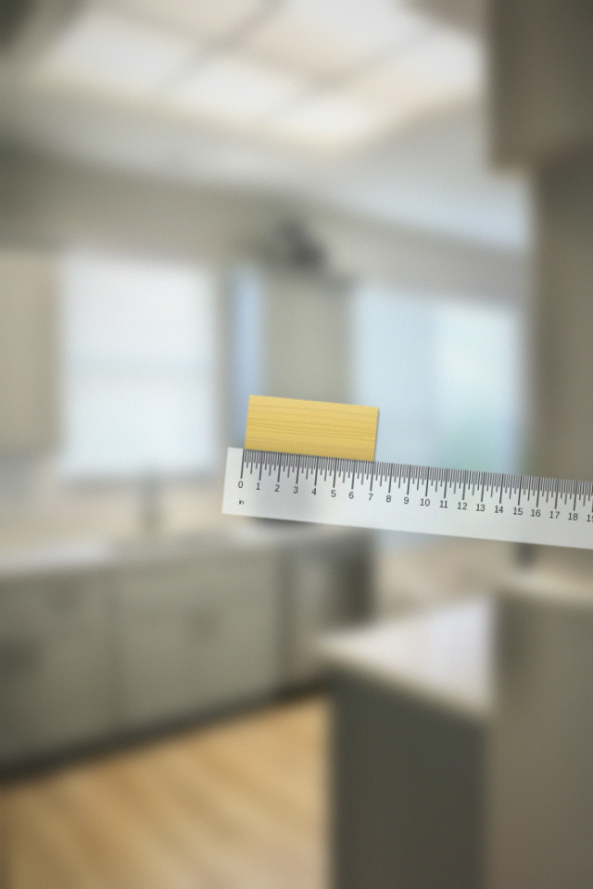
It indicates 7; in
